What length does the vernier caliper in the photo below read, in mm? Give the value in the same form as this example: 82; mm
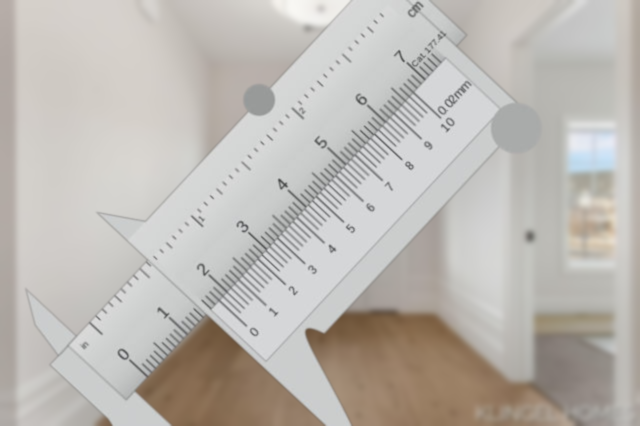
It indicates 18.0; mm
